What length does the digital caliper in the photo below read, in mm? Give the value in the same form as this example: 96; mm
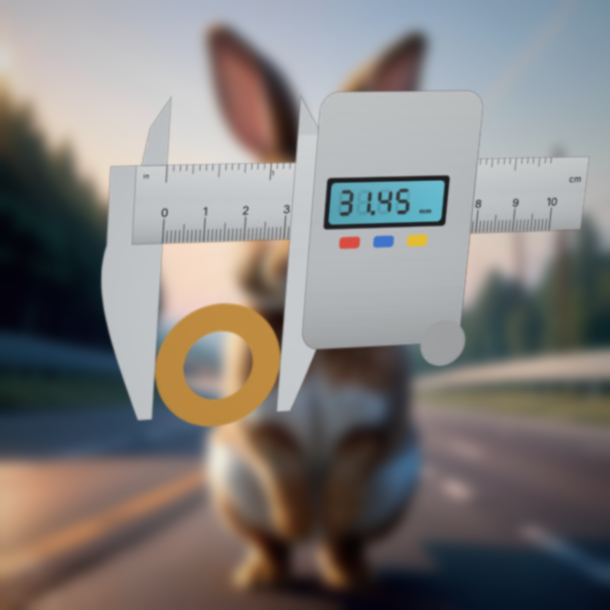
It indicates 31.45; mm
